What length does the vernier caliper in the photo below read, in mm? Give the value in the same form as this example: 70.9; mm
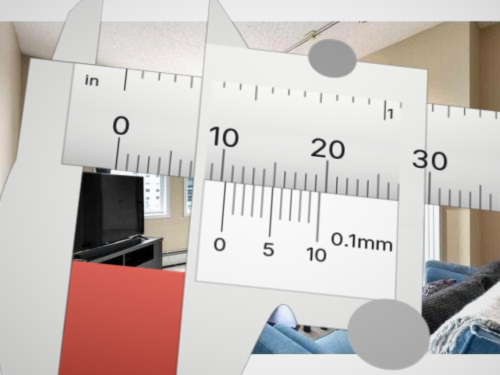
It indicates 10.4; mm
